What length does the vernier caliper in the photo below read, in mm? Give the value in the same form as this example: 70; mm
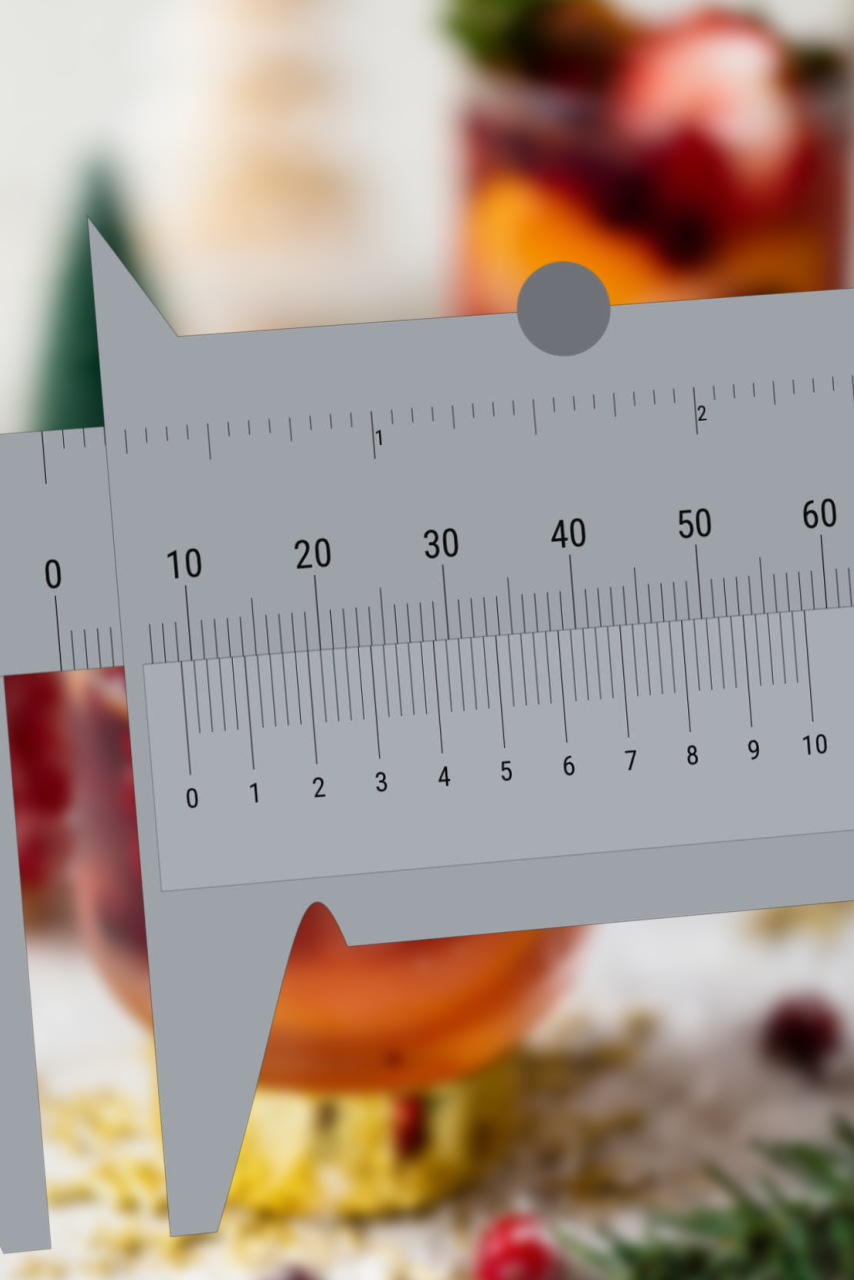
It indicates 9.2; mm
